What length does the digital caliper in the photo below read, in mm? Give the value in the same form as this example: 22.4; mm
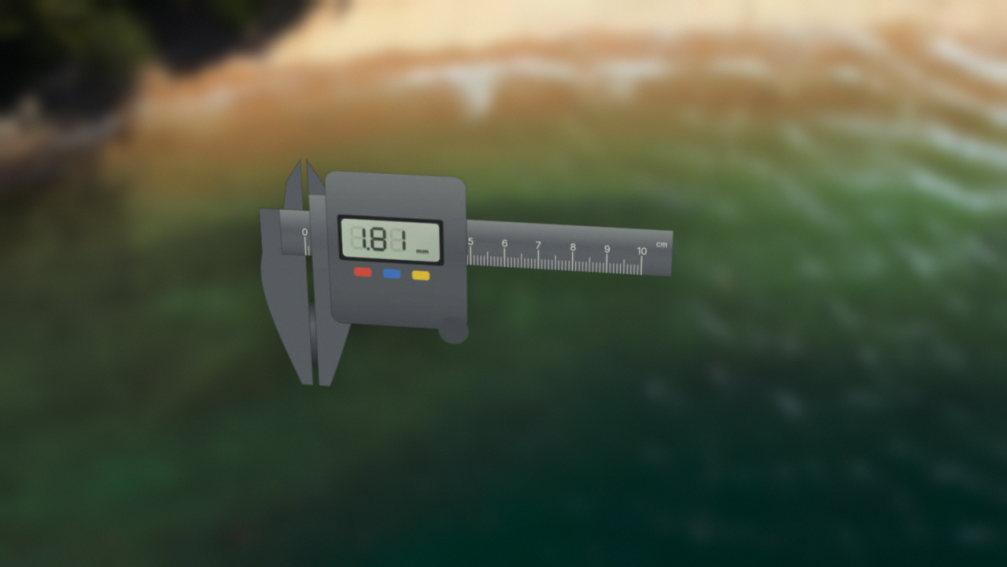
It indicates 1.81; mm
